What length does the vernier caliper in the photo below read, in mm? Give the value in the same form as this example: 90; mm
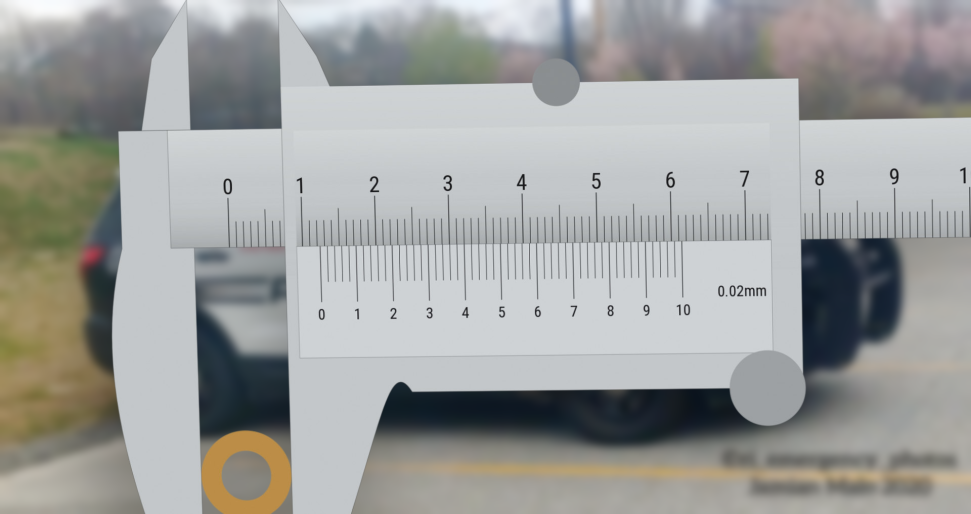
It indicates 12.4; mm
